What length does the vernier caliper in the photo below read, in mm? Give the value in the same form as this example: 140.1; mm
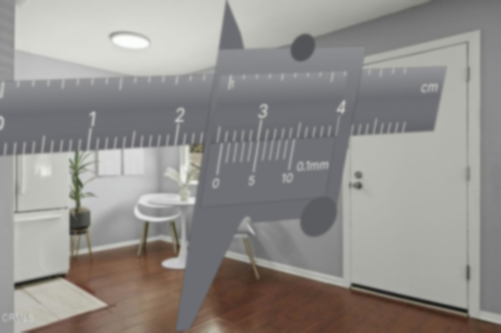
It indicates 25.6; mm
